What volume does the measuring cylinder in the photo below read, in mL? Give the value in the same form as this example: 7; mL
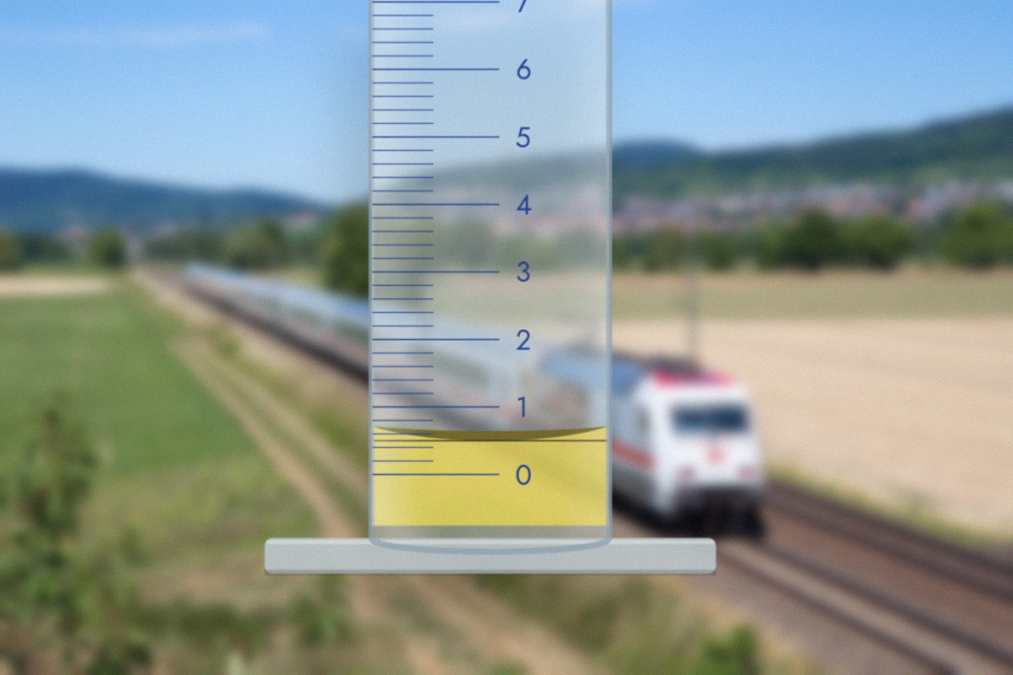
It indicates 0.5; mL
